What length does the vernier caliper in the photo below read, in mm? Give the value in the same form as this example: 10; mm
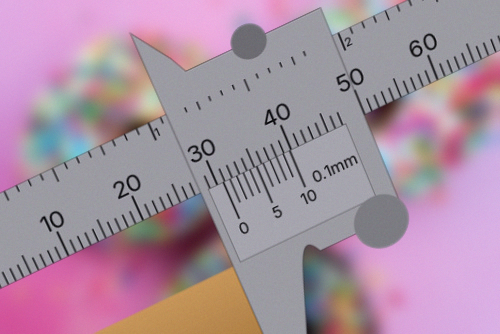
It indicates 30.8; mm
